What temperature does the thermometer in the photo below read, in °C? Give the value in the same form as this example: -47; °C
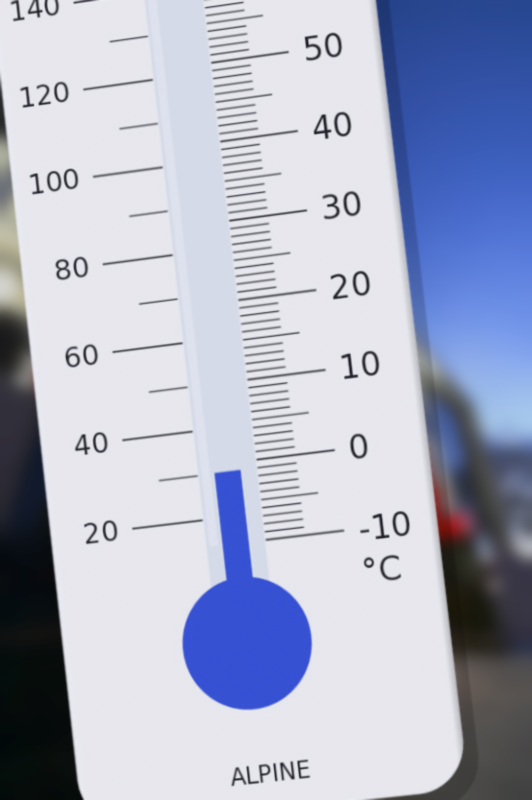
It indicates -1; °C
